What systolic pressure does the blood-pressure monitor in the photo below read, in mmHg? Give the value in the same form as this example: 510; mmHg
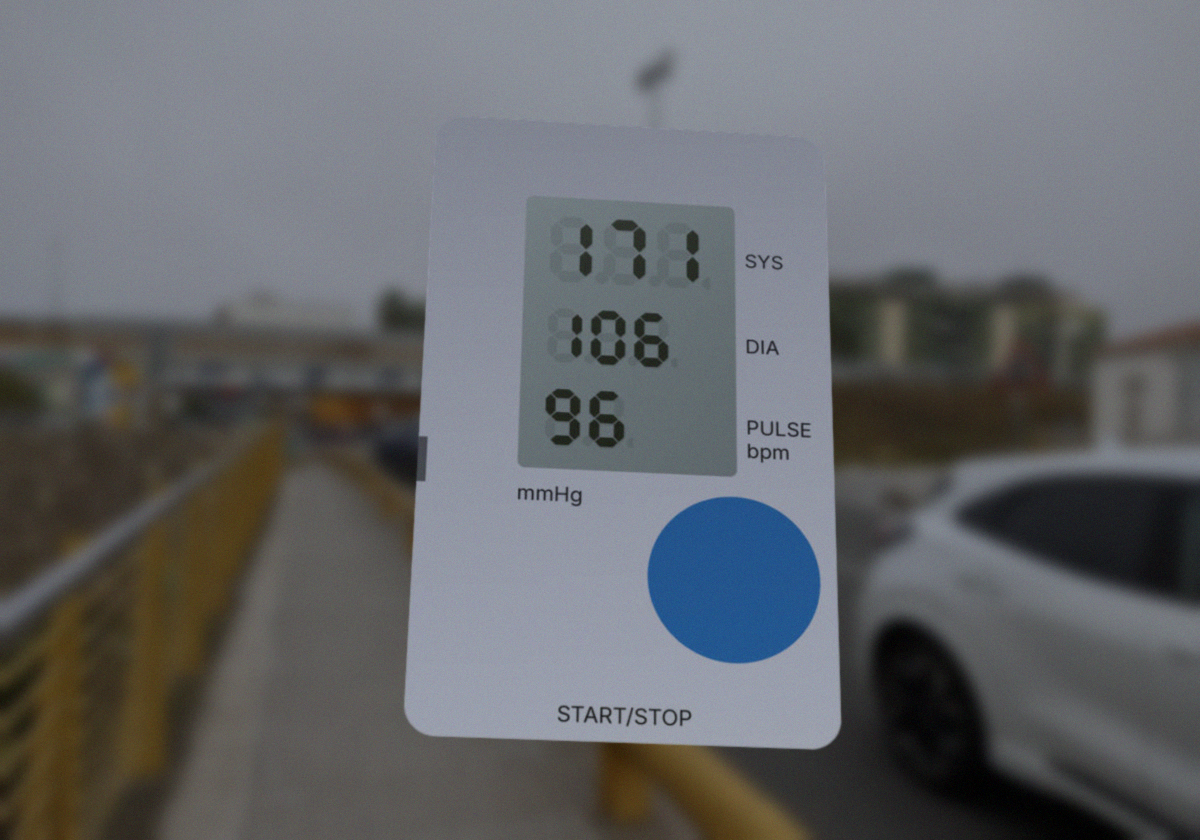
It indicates 171; mmHg
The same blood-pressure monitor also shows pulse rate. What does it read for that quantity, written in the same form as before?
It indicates 96; bpm
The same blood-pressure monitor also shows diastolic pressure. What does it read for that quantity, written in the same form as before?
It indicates 106; mmHg
